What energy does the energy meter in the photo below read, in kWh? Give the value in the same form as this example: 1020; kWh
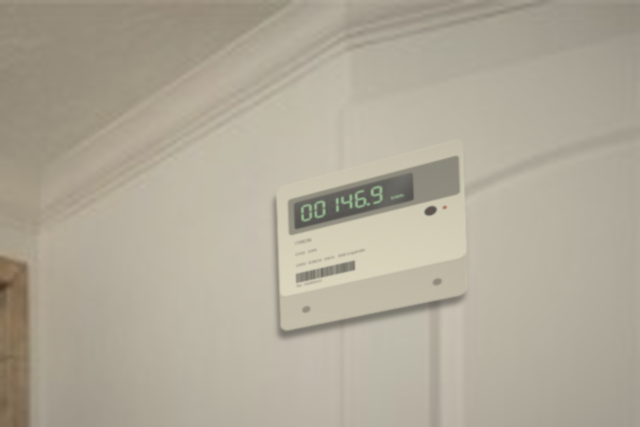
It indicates 146.9; kWh
